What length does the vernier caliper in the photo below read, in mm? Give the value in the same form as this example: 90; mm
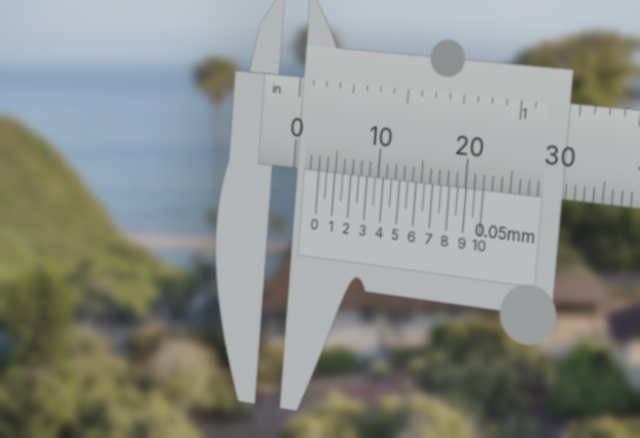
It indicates 3.0; mm
